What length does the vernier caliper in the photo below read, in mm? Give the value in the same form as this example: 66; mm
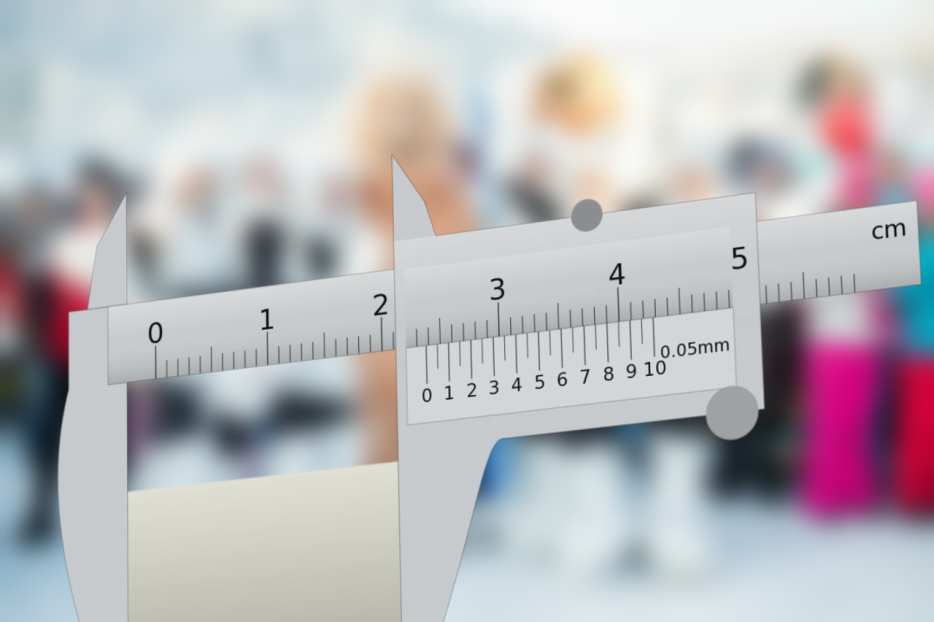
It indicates 23.8; mm
